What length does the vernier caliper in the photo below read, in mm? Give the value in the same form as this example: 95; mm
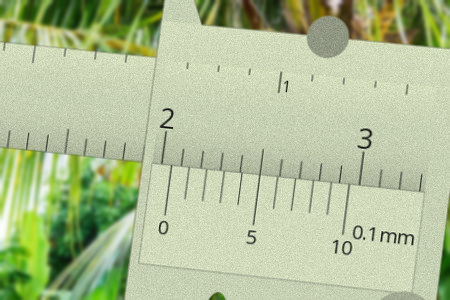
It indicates 20.5; mm
